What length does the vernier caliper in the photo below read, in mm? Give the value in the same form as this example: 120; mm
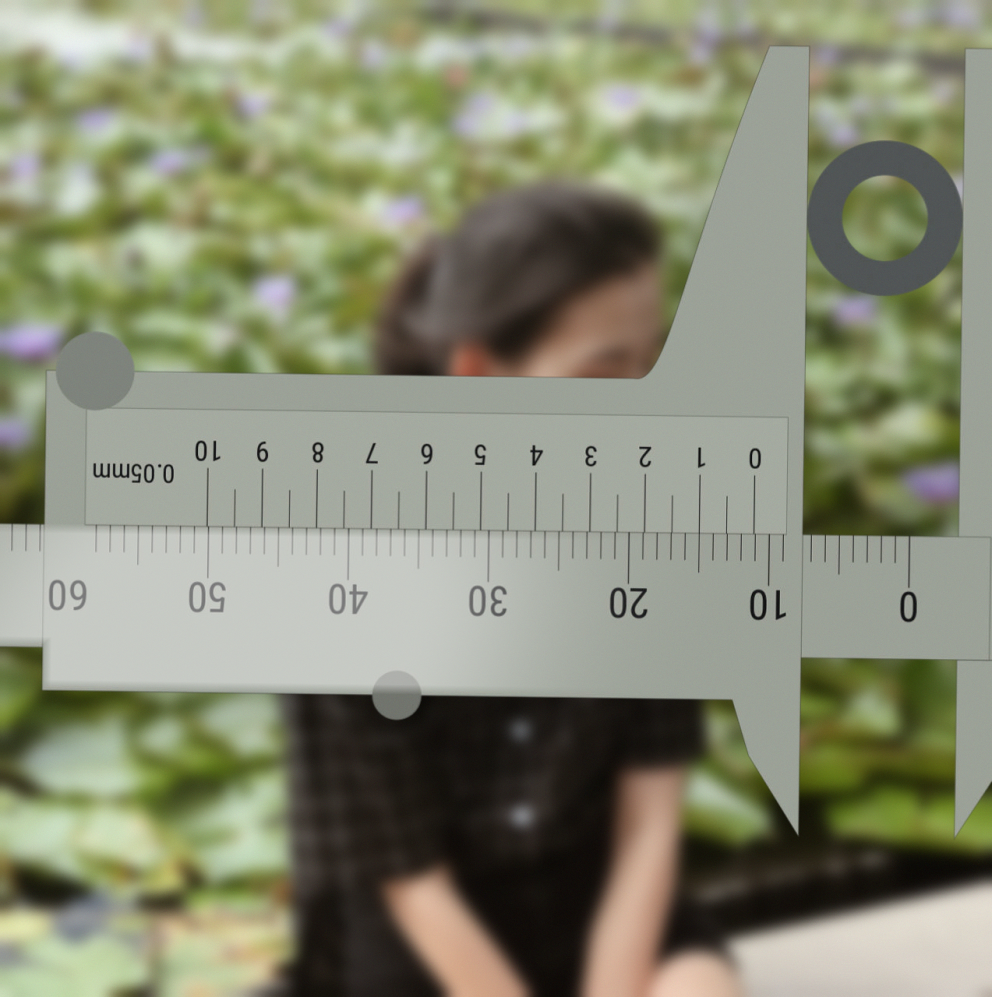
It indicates 11.1; mm
